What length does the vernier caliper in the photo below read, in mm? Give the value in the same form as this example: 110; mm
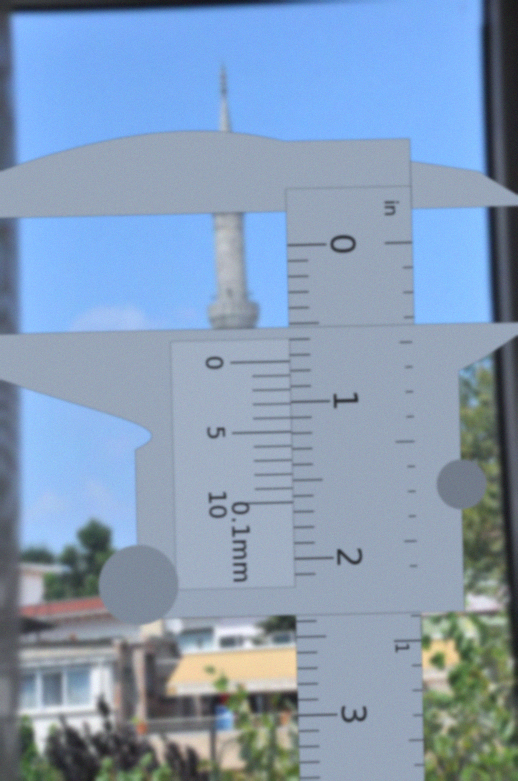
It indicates 7.4; mm
